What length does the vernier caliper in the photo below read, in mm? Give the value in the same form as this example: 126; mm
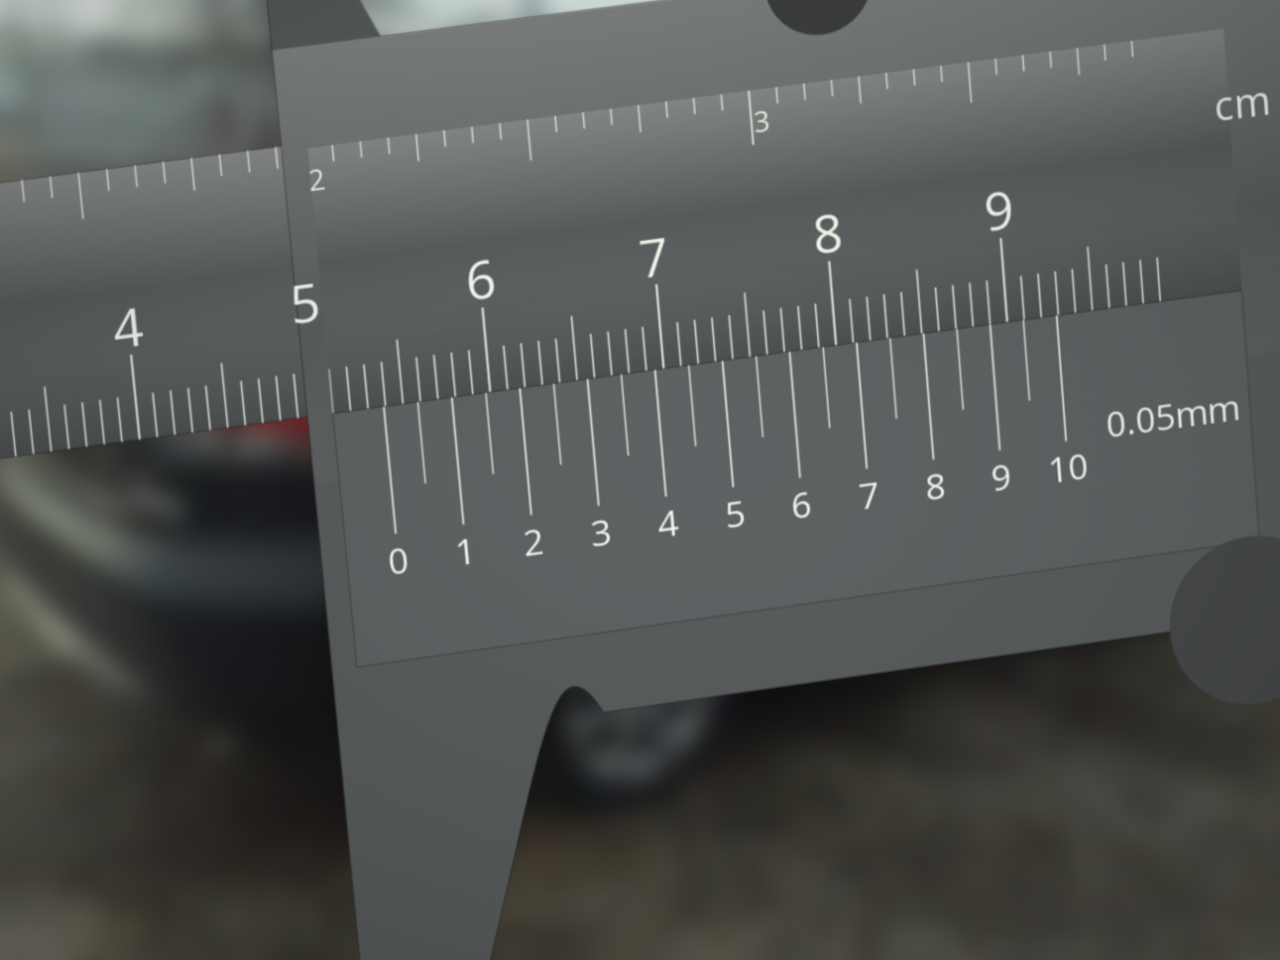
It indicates 53.9; mm
